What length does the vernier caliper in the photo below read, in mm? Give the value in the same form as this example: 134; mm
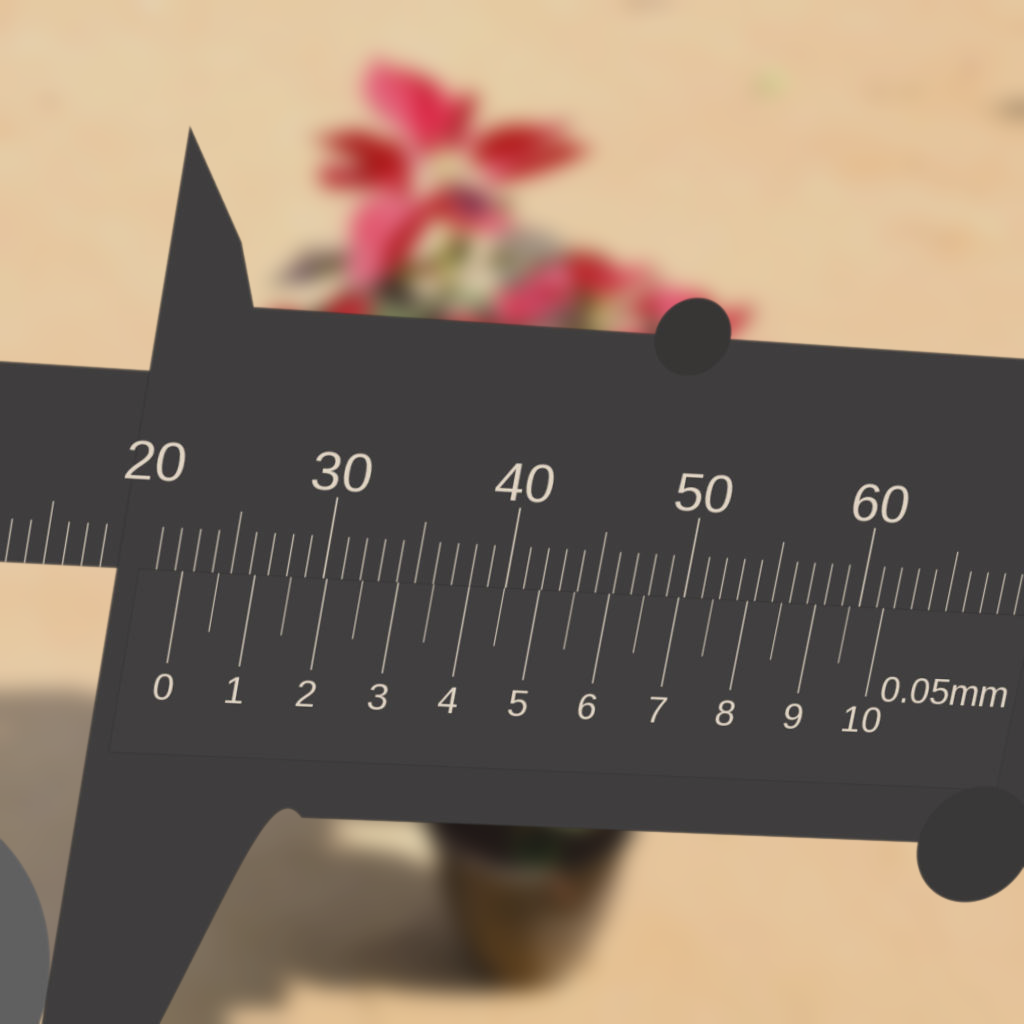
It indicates 22.4; mm
